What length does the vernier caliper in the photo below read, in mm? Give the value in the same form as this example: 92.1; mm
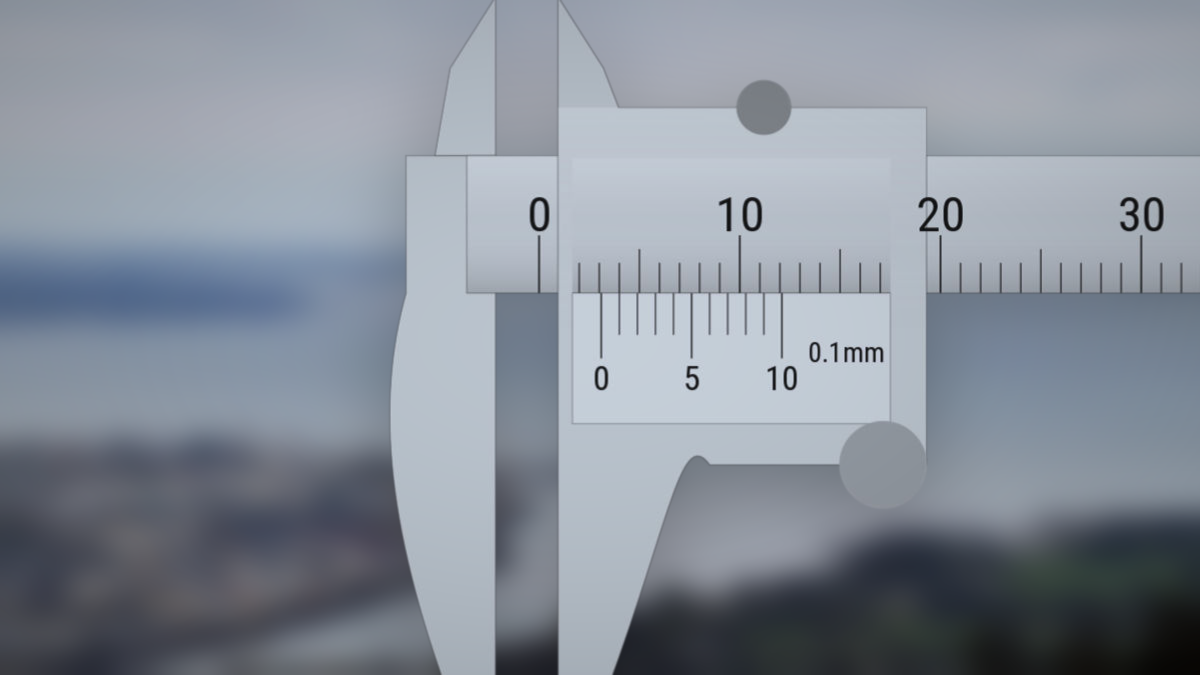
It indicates 3.1; mm
